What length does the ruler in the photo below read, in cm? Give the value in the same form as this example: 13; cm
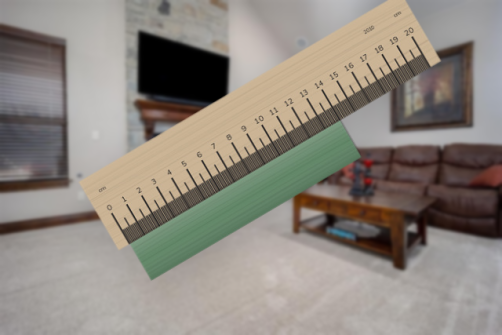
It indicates 14; cm
